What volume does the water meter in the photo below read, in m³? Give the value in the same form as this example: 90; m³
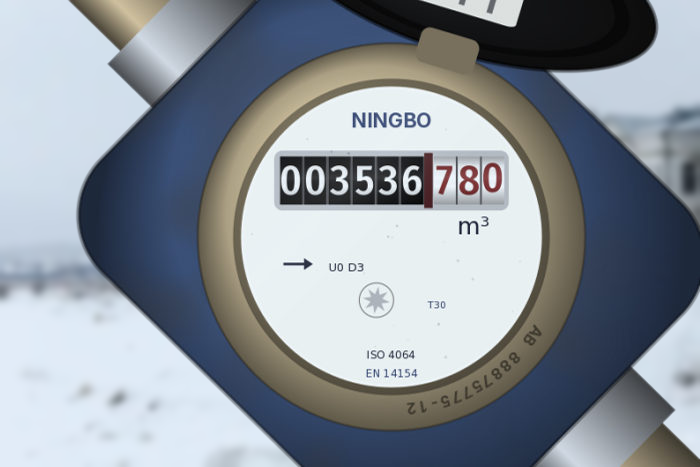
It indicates 3536.780; m³
